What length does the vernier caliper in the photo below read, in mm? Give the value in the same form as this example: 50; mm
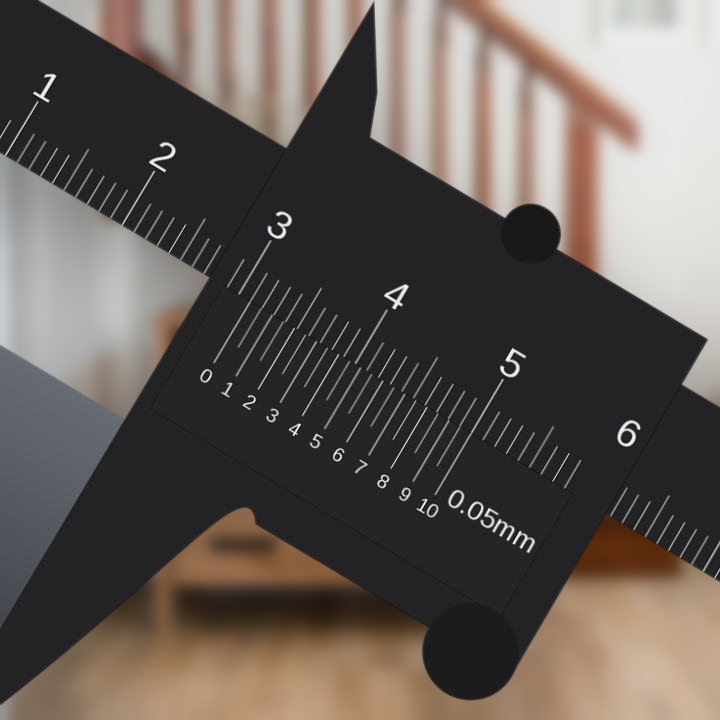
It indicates 31.0; mm
